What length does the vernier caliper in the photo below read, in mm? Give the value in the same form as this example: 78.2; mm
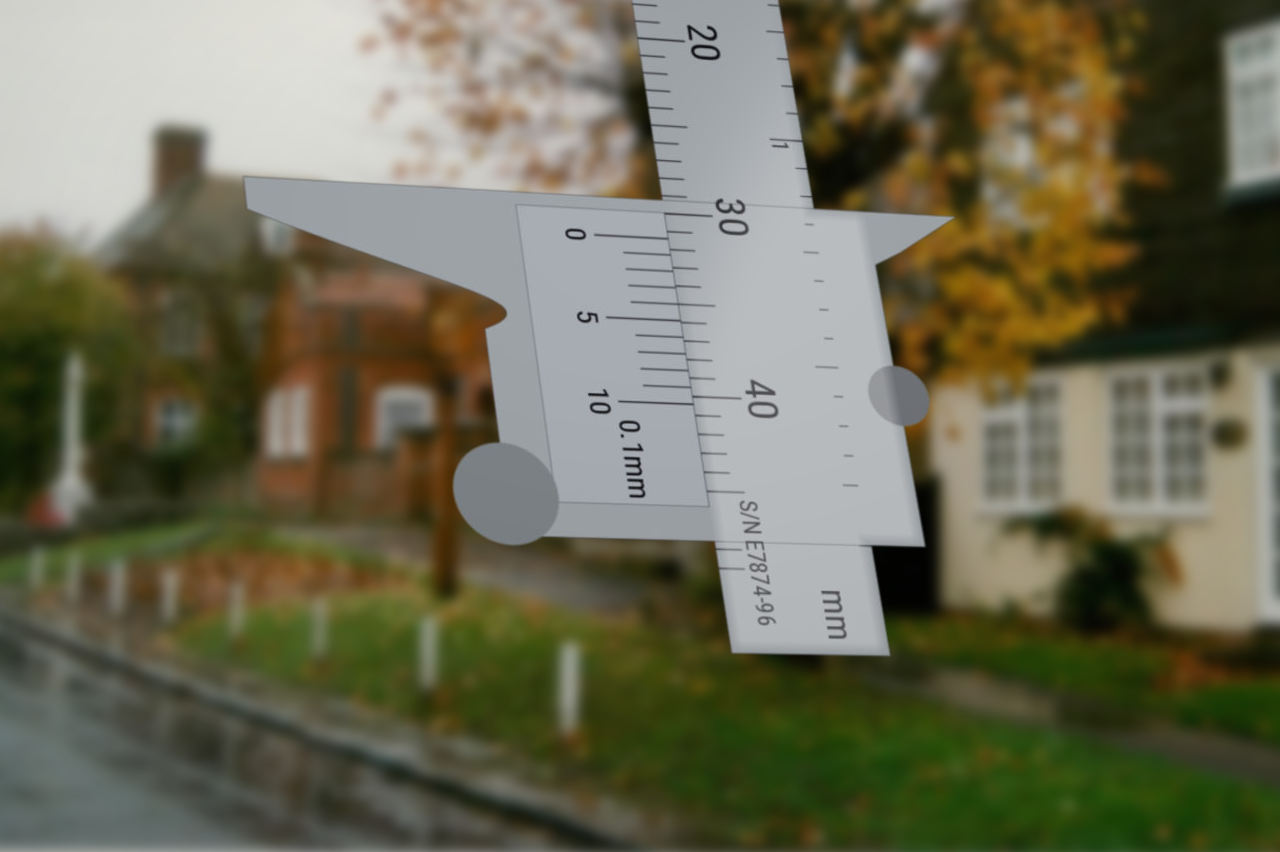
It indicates 31.4; mm
